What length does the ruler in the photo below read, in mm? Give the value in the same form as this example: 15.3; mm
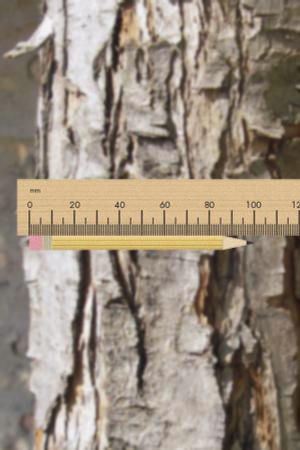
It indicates 100; mm
